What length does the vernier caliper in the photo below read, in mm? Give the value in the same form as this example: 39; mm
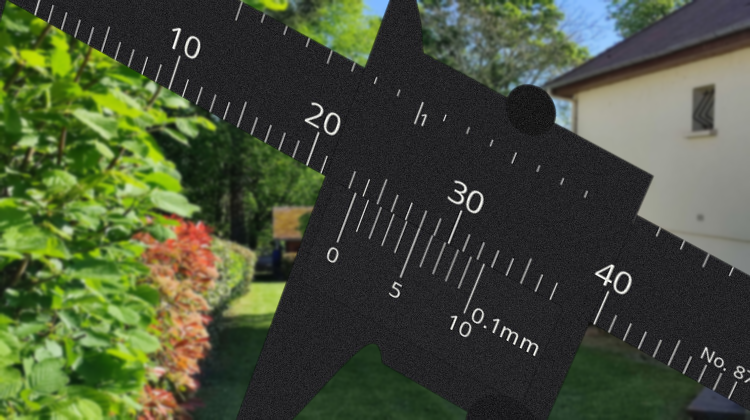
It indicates 23.5; mm
